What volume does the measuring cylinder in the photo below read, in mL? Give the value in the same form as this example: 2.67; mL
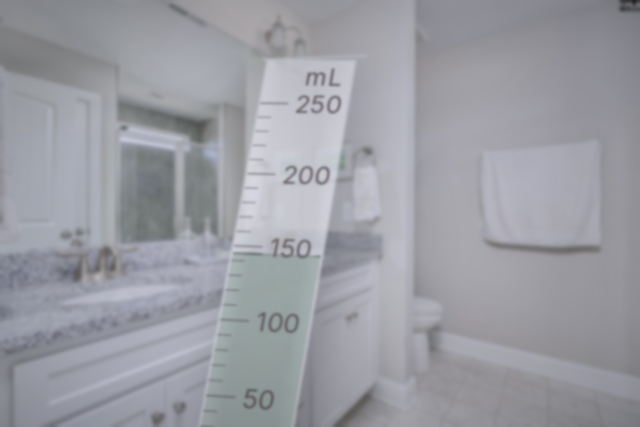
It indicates 145; mL
